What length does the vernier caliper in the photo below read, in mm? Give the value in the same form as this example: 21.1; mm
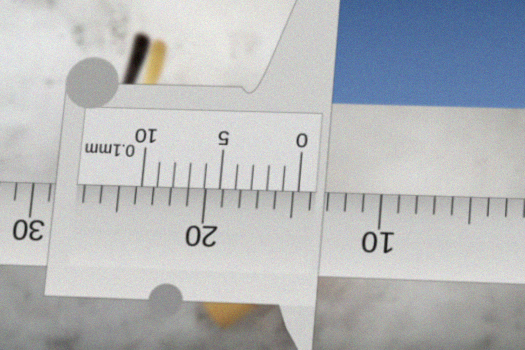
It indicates 14.7; mm
